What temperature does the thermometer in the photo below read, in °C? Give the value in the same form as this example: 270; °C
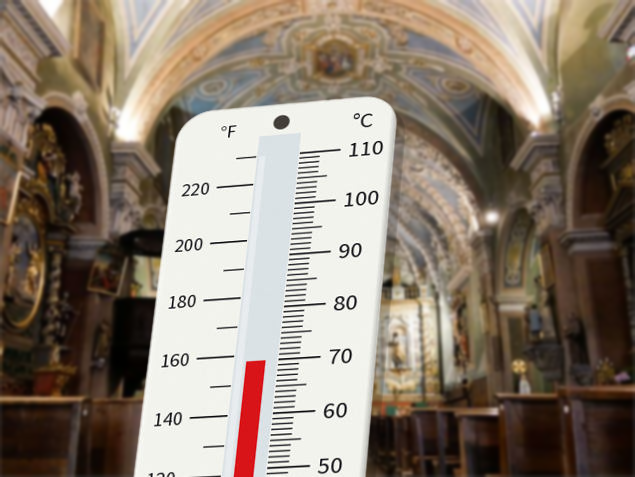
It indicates 70; °C
